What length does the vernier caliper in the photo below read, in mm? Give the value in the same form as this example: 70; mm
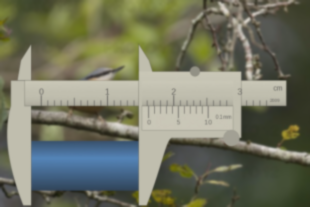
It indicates 16.2; mm
